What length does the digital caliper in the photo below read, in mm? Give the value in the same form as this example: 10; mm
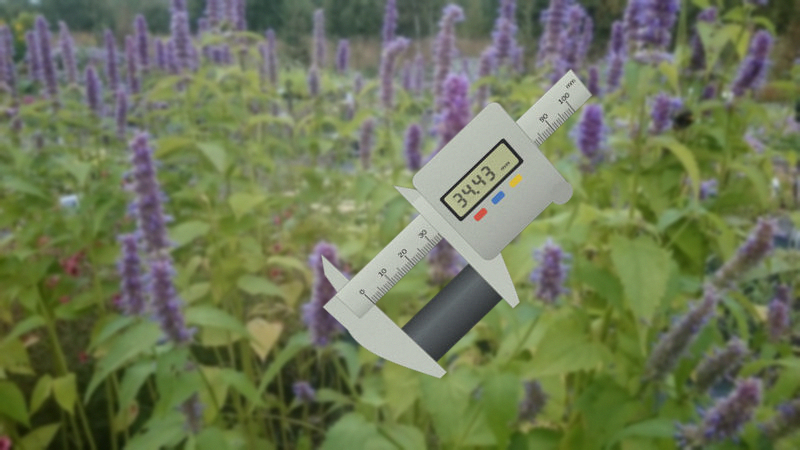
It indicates 34.43; mm
